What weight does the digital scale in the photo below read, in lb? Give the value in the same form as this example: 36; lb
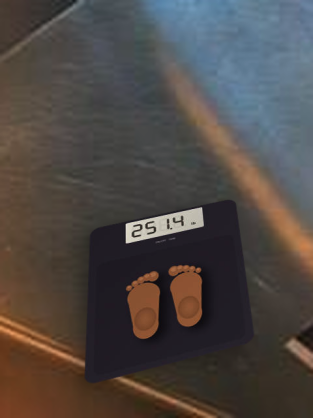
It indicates 251.4; lb
